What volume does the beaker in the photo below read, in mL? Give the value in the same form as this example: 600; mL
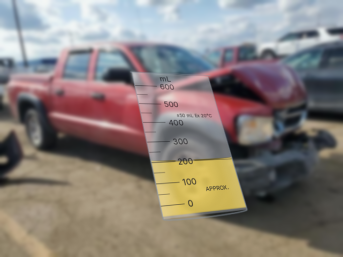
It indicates 200; mL
